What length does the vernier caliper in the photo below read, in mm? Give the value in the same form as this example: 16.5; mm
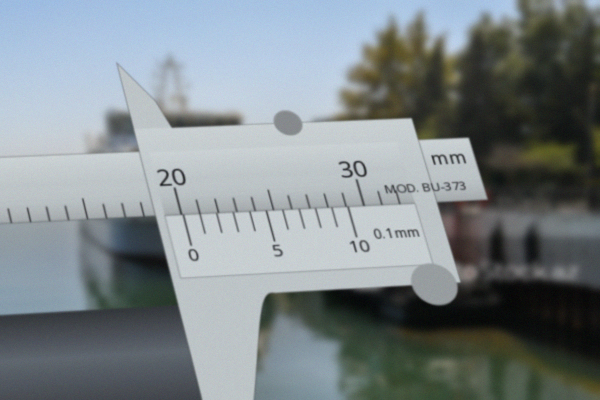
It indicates 20.1; mm
